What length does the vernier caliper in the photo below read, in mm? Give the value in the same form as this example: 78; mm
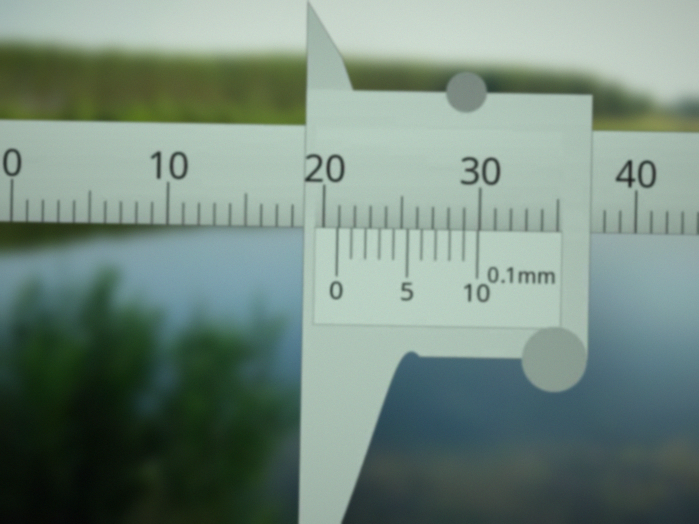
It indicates 20.9; mm
